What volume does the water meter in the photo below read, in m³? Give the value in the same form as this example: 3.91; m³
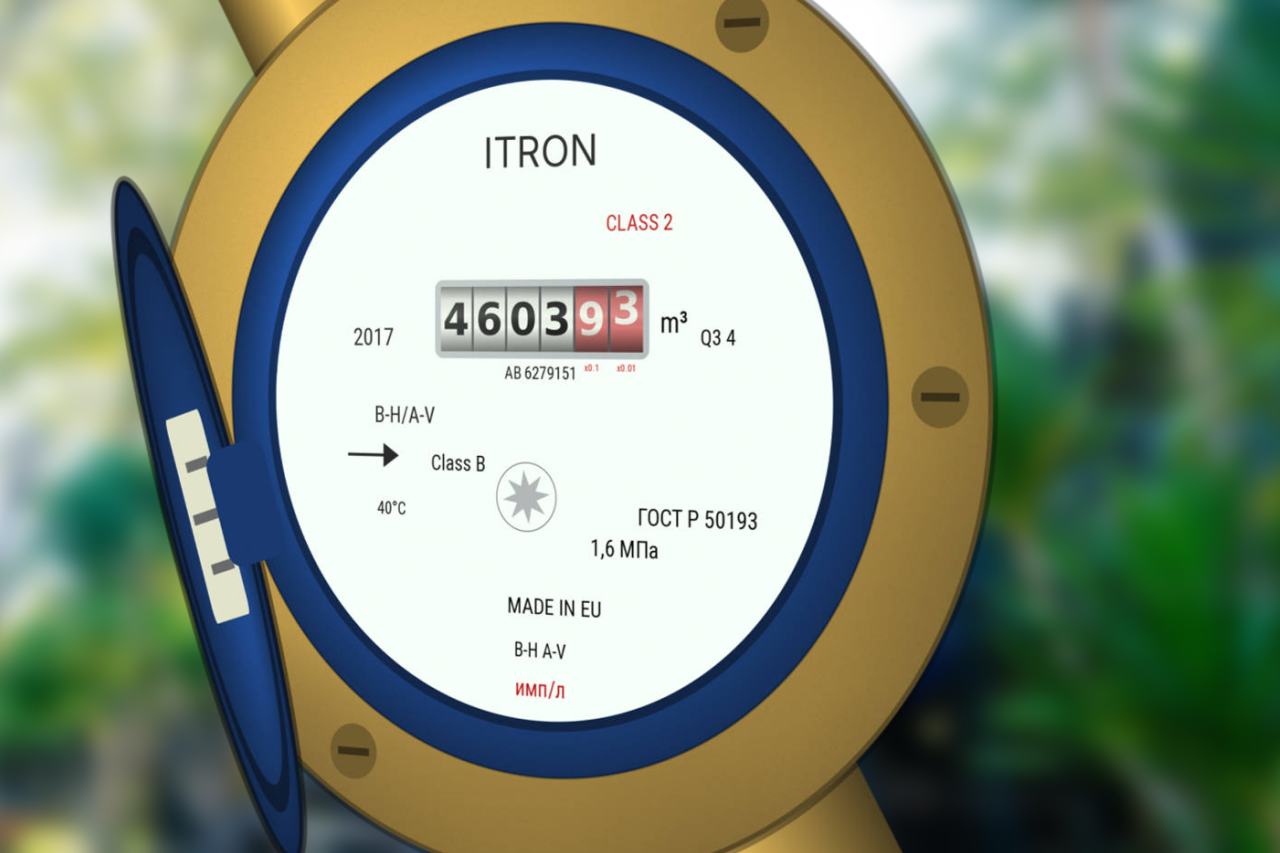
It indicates 4603.93; m³
